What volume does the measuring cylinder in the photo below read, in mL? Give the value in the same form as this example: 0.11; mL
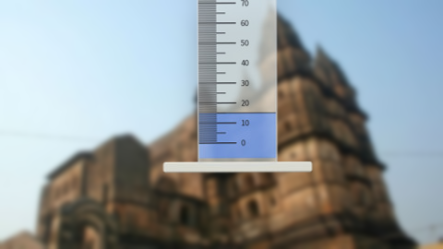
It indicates 15; mL
